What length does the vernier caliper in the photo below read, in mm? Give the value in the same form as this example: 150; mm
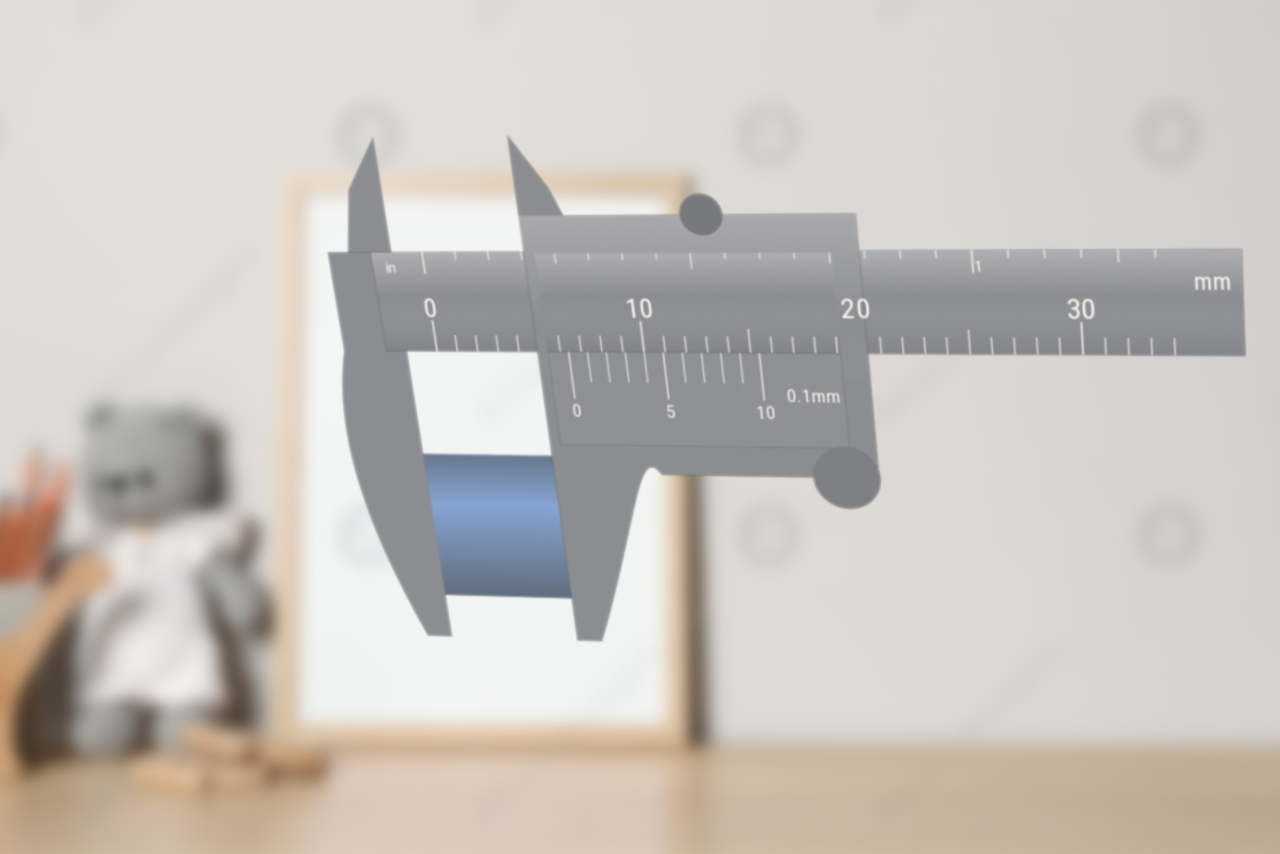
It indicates 6.4; mm
